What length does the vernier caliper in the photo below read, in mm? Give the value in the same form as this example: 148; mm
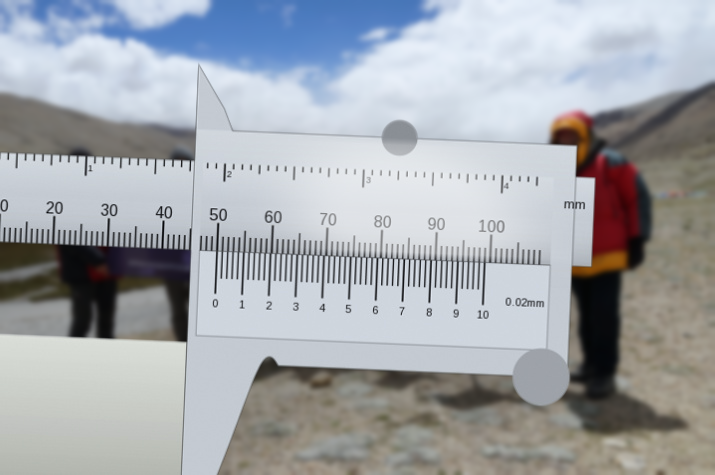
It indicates 50.0; mm
